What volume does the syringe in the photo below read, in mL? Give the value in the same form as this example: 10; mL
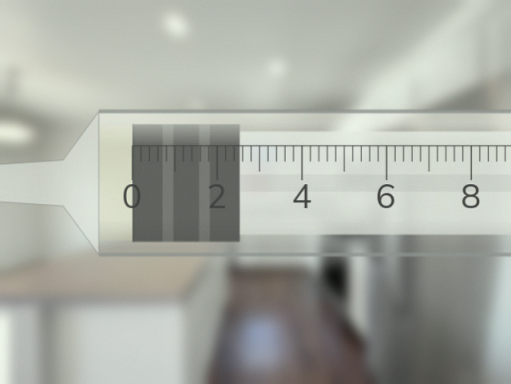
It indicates 0; mL
